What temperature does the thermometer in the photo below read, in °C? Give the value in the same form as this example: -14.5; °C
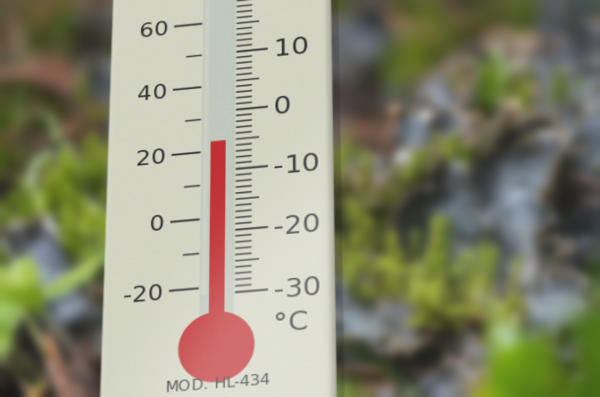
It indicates -5; °C
